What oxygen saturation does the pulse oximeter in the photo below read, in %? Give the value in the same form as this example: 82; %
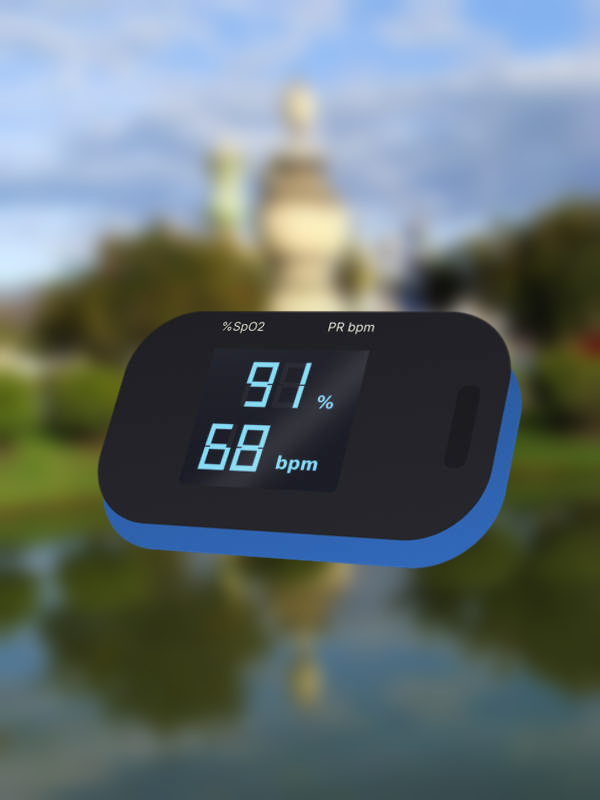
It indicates 91; %
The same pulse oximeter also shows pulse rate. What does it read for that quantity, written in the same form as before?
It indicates 68; bpm
